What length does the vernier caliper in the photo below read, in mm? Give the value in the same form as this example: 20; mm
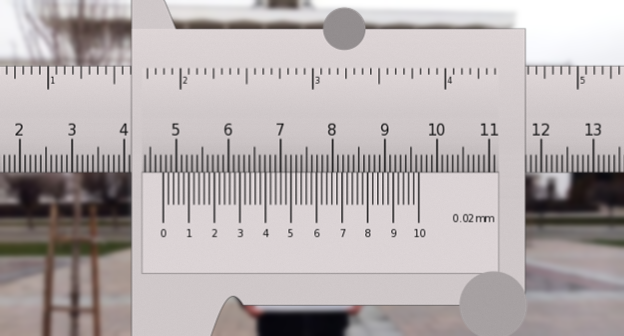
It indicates 47.5; mm
